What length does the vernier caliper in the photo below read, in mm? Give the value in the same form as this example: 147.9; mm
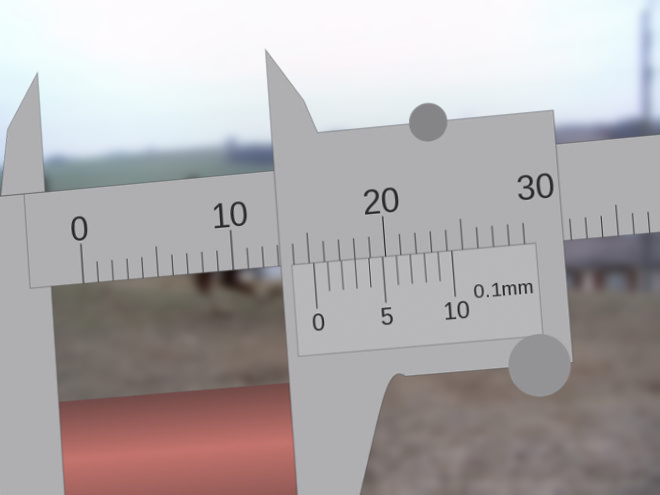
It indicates 15.3; mm
